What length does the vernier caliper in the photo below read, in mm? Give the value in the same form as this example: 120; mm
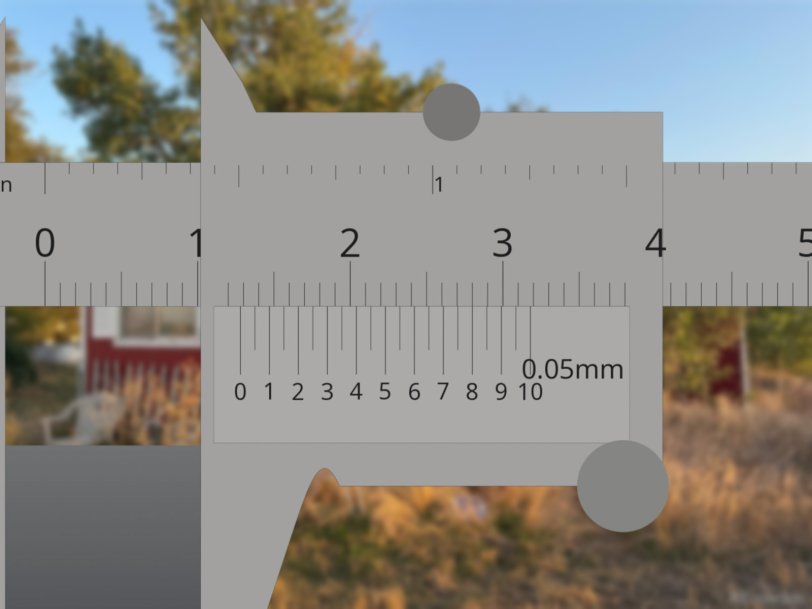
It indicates 12.8; mm
